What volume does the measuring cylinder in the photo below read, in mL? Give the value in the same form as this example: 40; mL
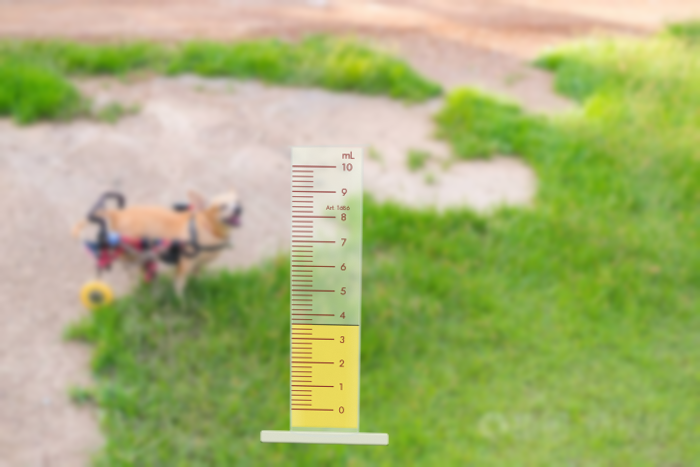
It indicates 3.6; mL
